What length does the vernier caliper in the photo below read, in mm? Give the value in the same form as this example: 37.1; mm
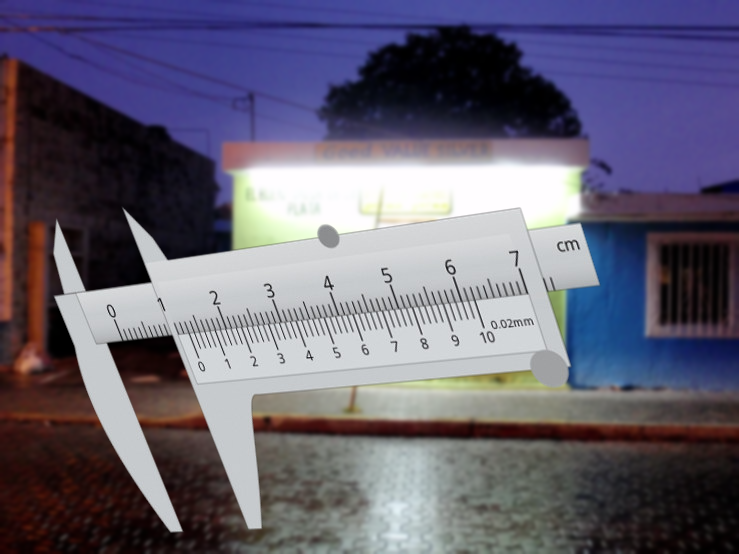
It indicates 13.0; mm
